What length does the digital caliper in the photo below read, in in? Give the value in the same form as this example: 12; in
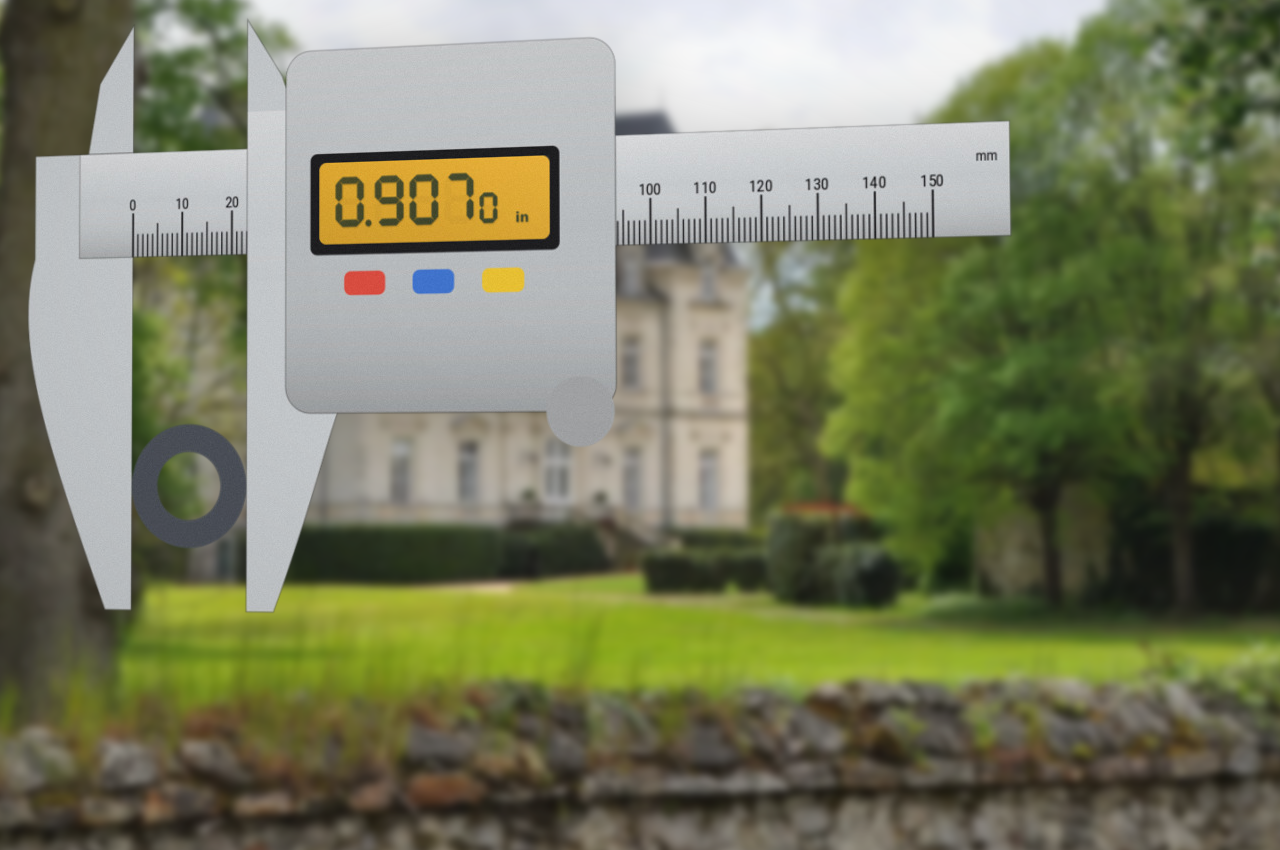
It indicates 0.9070; in
